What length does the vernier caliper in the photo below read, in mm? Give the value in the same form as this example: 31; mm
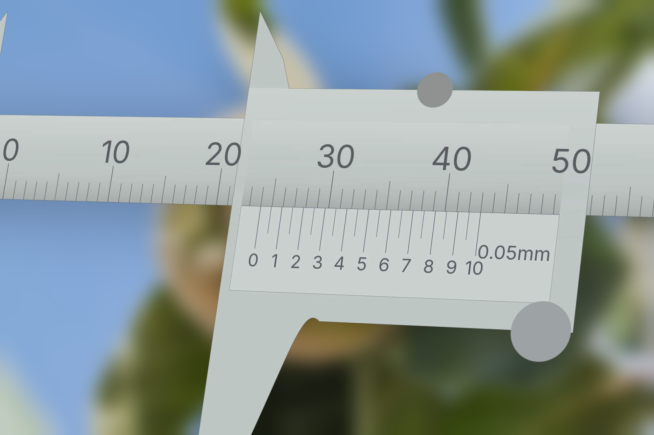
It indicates 24.0; mm
